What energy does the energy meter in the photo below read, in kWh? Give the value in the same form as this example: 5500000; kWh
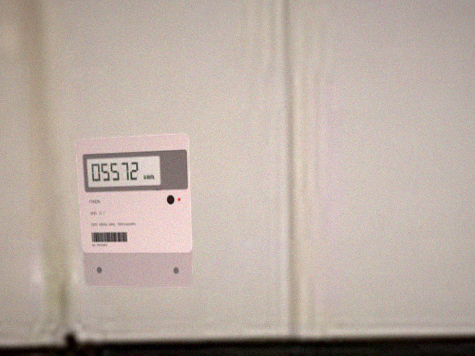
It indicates 5572; kWh
